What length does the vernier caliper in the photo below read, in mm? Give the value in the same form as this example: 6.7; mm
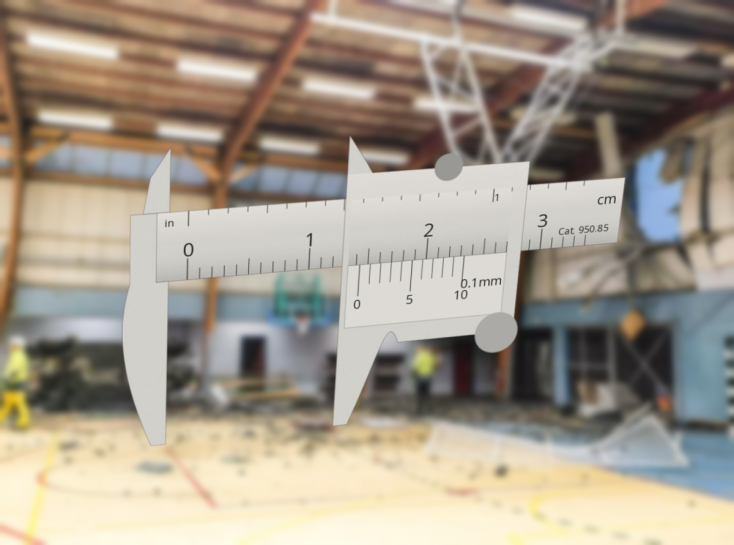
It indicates 14.3; mm
